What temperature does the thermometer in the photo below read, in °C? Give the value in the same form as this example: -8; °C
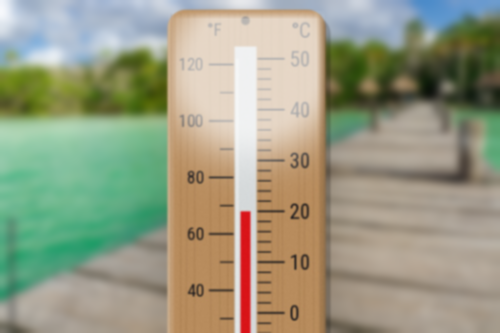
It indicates 20; °C
